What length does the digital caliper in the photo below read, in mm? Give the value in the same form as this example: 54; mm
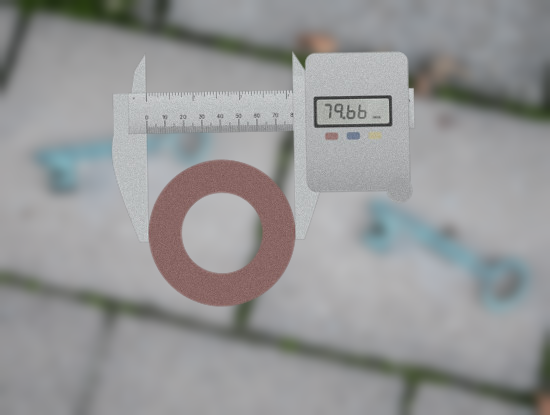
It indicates 79.66; mm
